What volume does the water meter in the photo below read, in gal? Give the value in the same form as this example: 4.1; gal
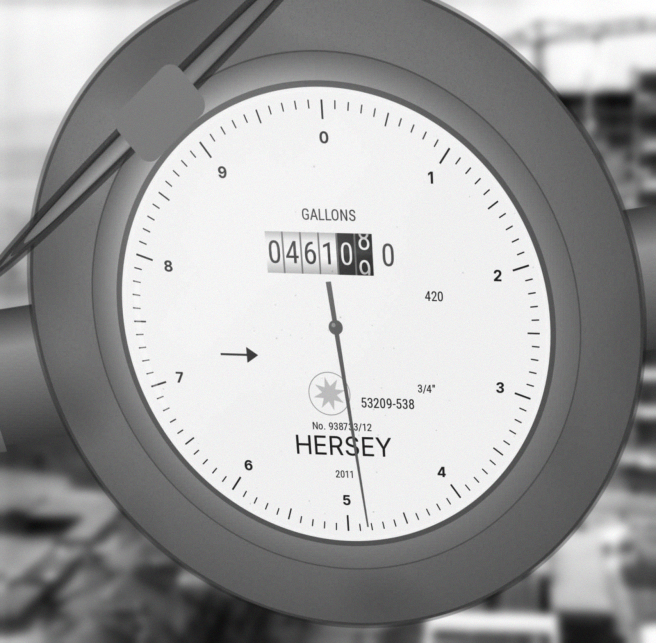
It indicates 461084.8; gal
